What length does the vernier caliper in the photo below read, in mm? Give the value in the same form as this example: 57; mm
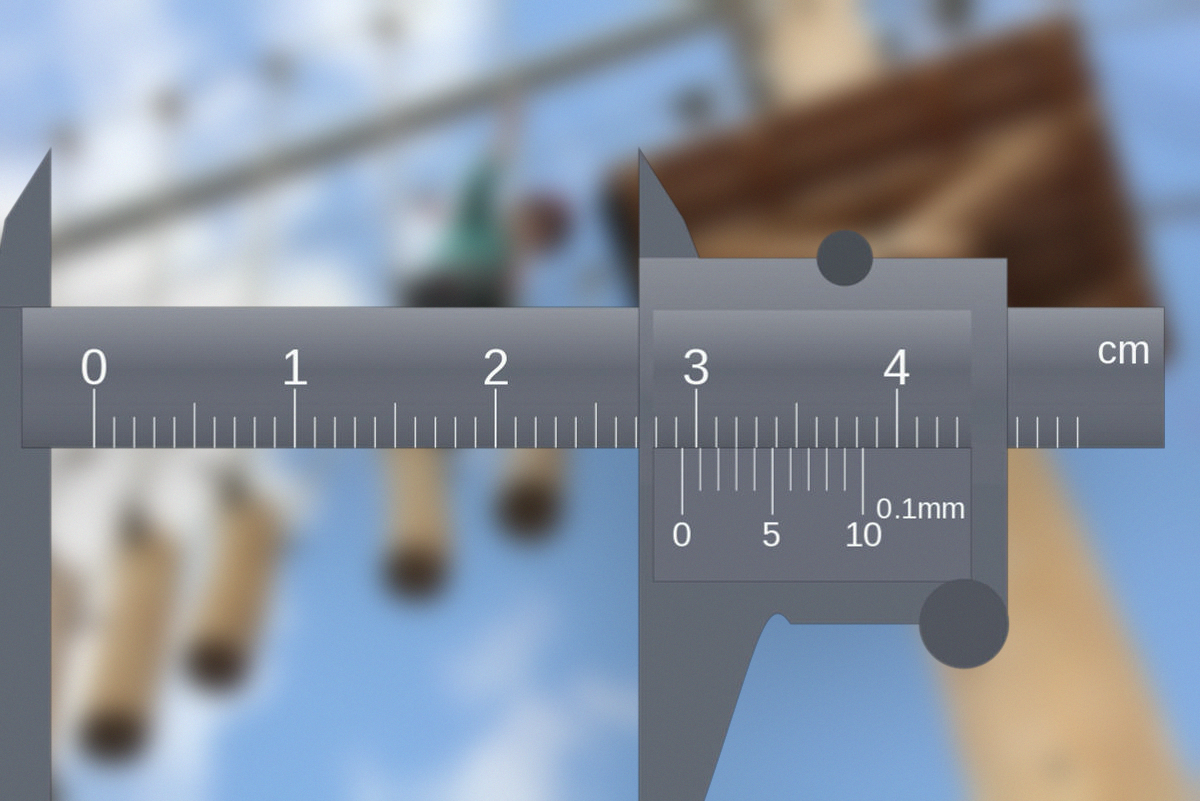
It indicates 29.3; mm
